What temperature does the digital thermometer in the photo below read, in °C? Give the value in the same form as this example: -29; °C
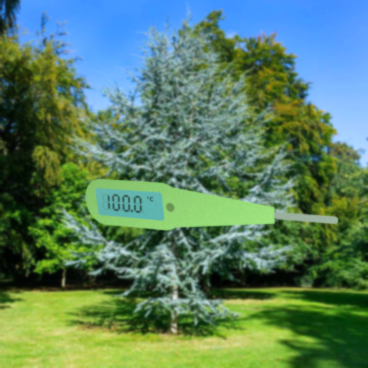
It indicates 100.0; °C
